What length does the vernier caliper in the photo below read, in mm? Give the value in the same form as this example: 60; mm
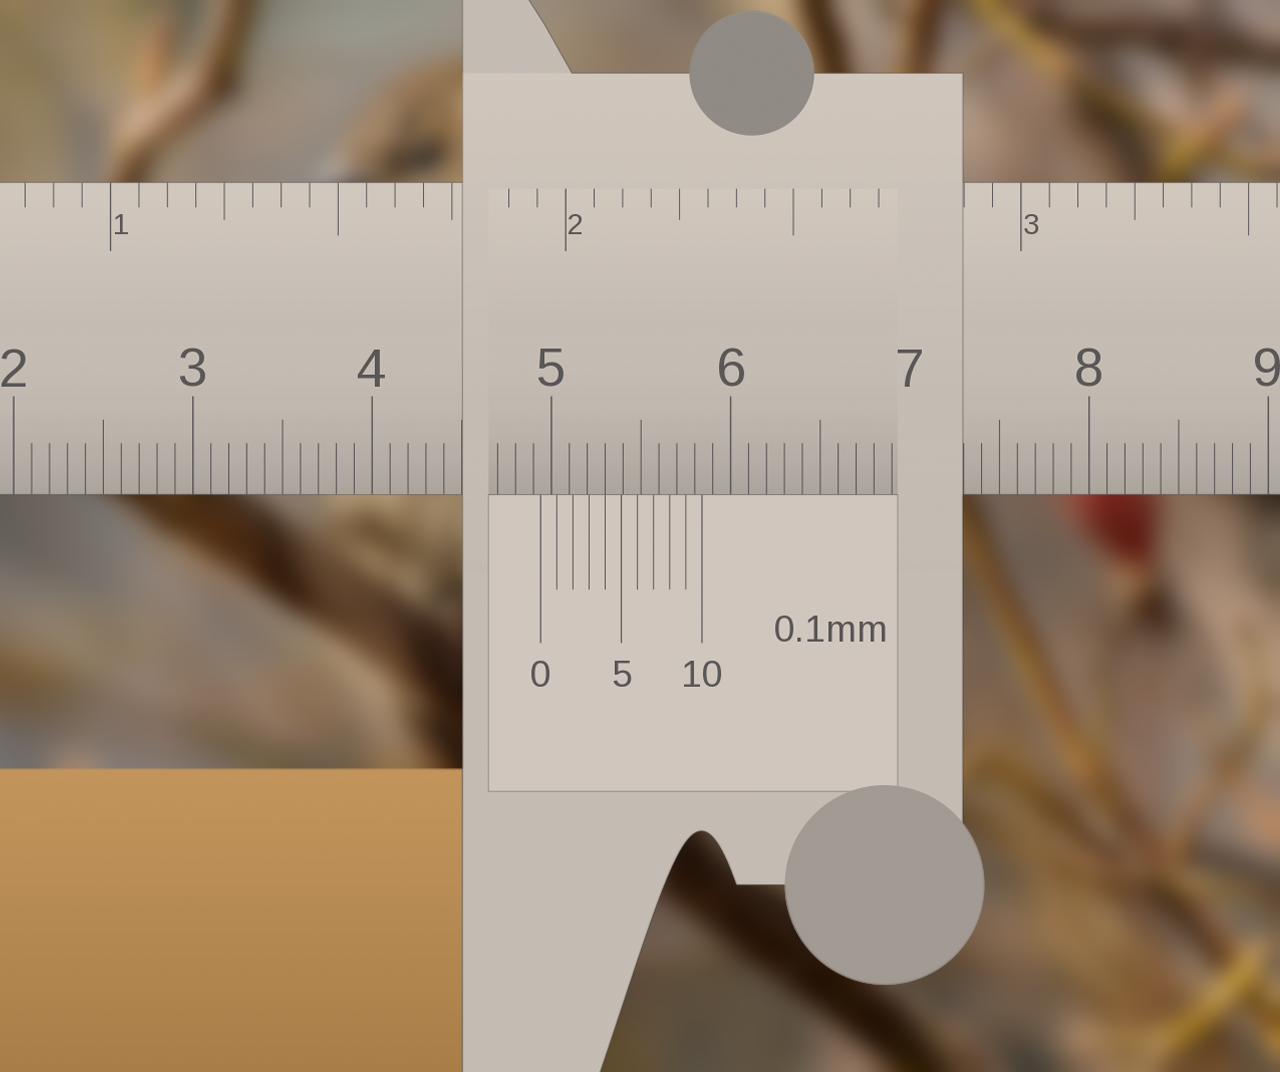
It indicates 49.4; mm
